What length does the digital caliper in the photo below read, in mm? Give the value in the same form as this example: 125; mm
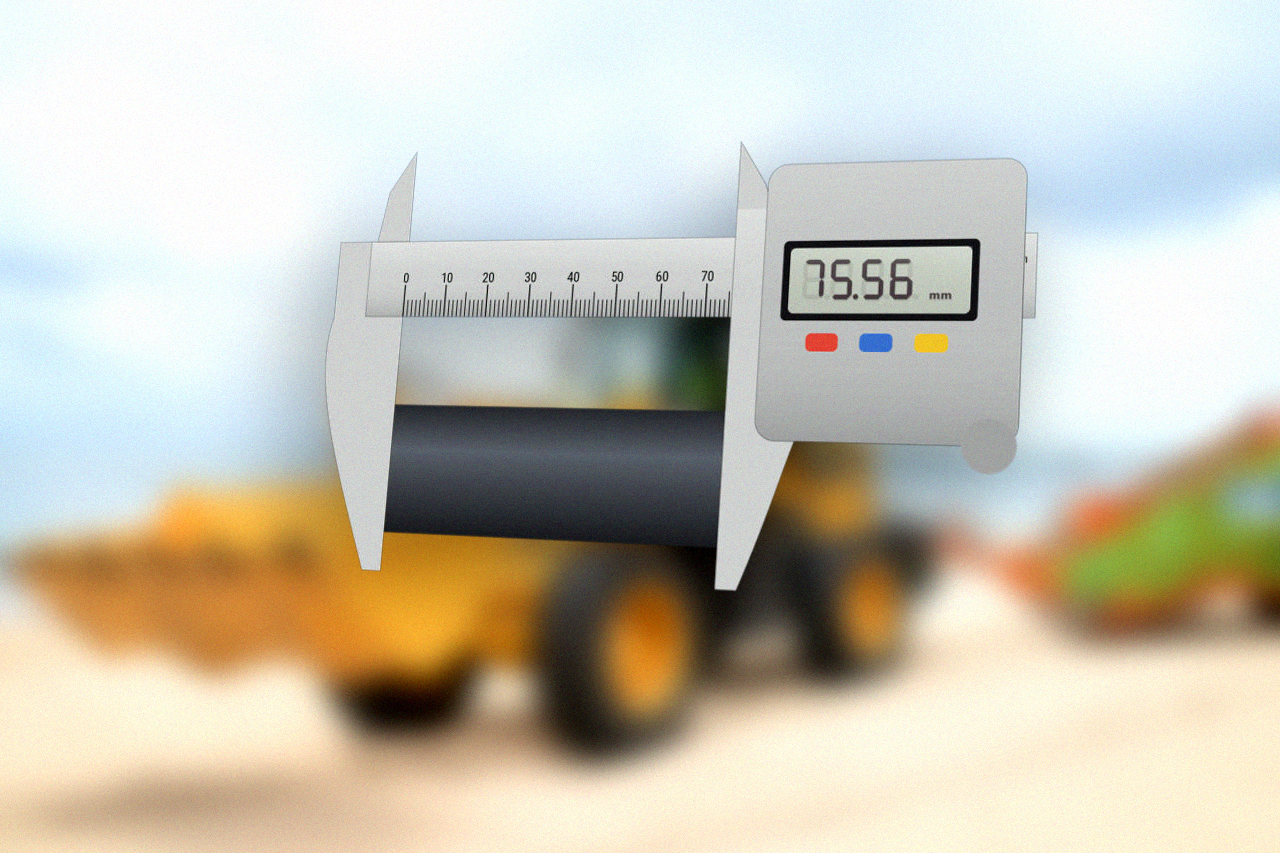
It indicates 75.56; mm
